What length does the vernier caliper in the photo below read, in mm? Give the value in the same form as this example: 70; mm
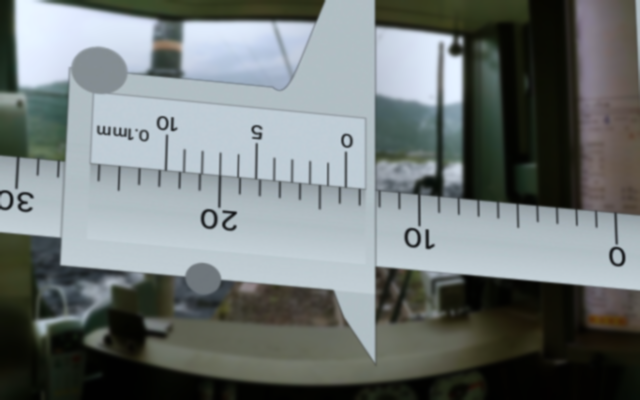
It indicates 13.7; mm
